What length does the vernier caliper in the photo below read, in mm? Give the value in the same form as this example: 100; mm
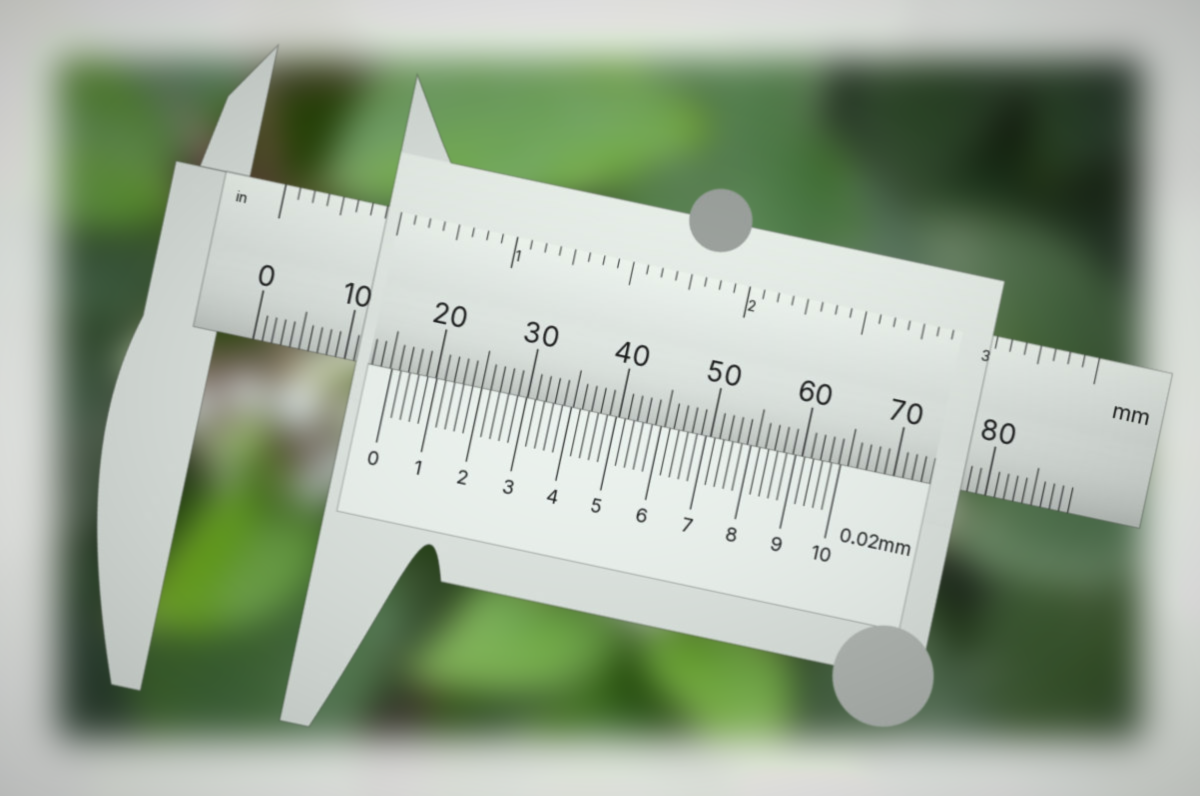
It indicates 15.2; mm
